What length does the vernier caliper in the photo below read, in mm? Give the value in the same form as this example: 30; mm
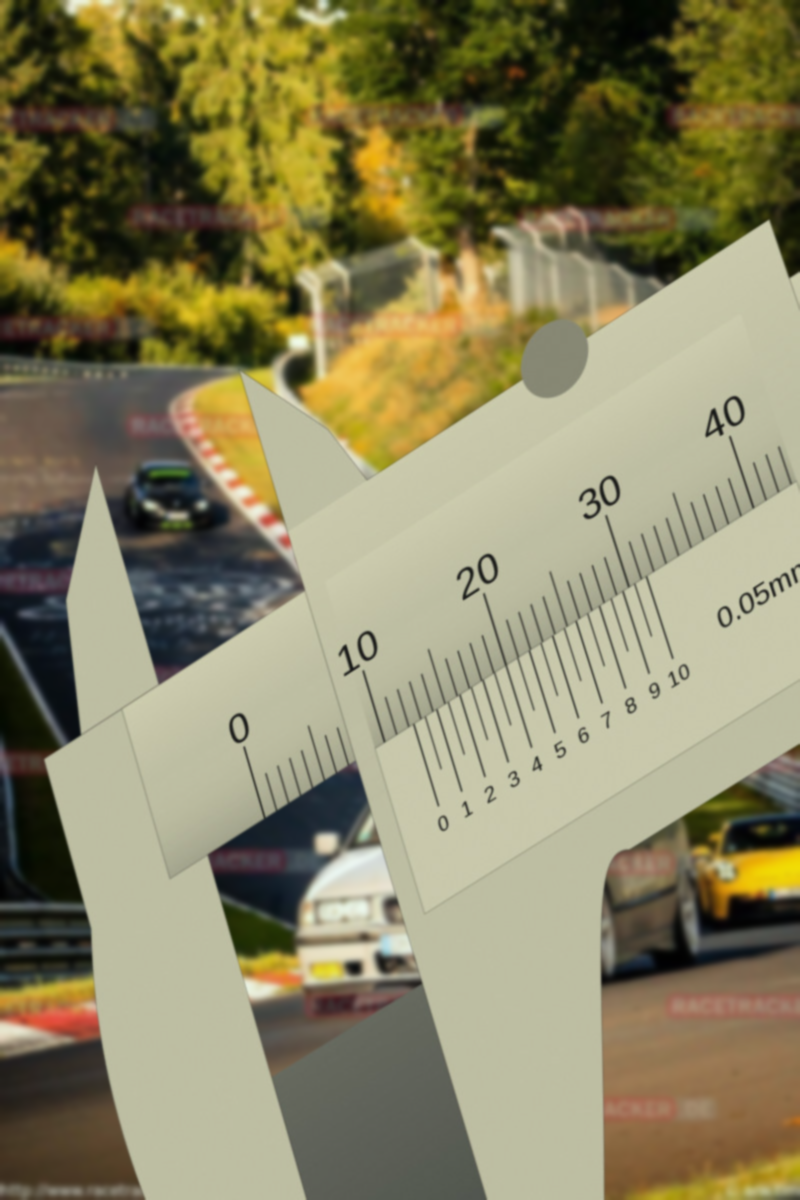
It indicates 12.4; mm
